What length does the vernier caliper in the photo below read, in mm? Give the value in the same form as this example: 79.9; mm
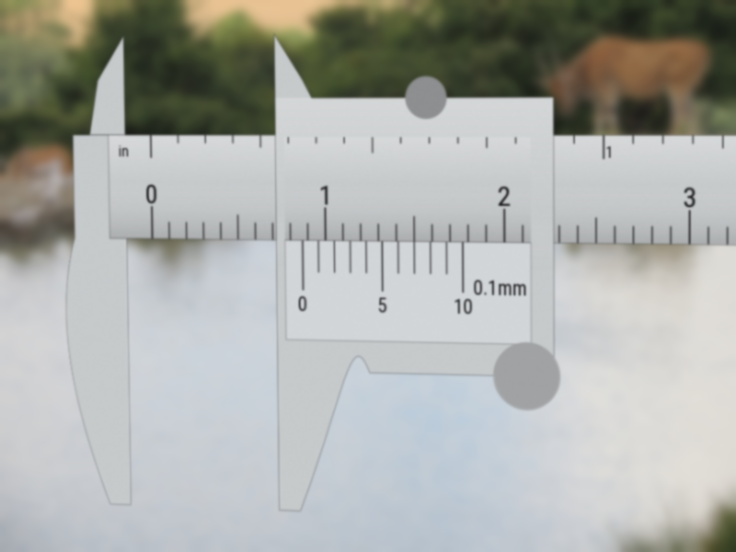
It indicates 8.7; mm
